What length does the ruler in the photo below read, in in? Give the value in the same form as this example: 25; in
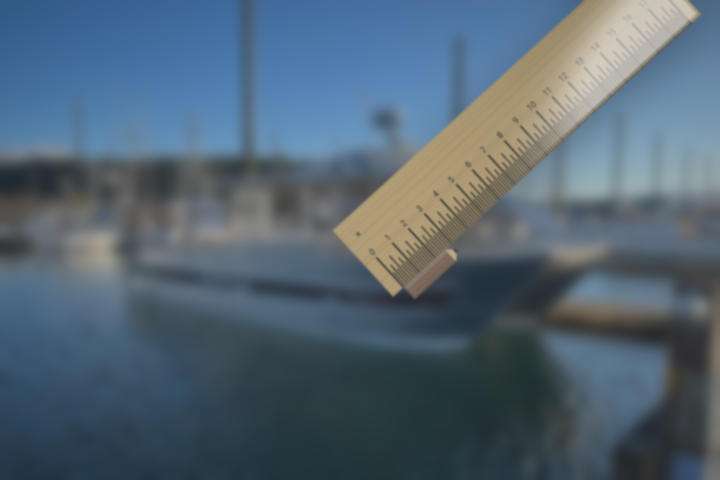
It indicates 3; in
